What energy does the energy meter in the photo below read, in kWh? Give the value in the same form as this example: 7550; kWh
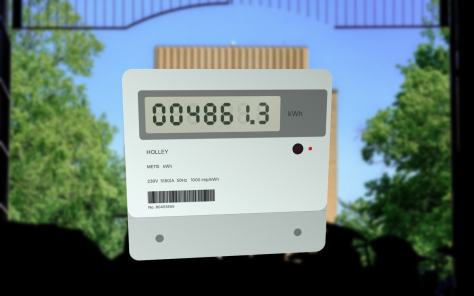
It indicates 4861.3; kWh
